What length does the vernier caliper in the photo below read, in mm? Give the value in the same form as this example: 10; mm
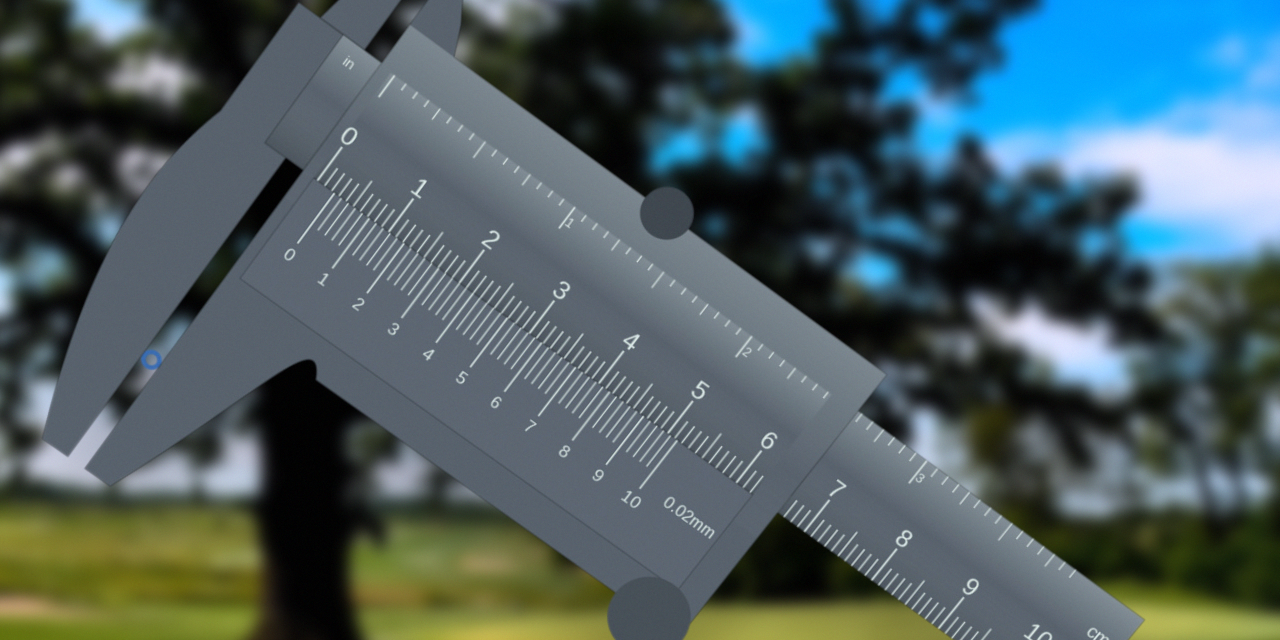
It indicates 2.4; mm
